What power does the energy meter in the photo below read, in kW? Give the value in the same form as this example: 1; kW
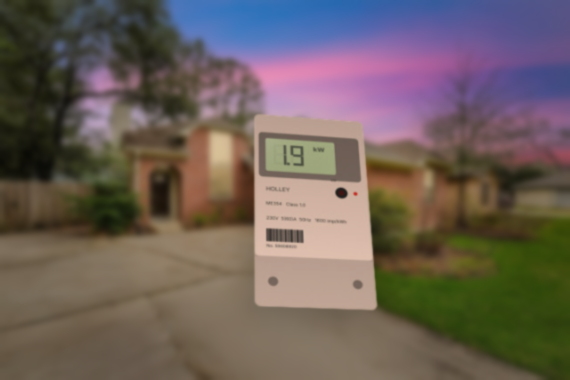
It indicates 1.9; kW
